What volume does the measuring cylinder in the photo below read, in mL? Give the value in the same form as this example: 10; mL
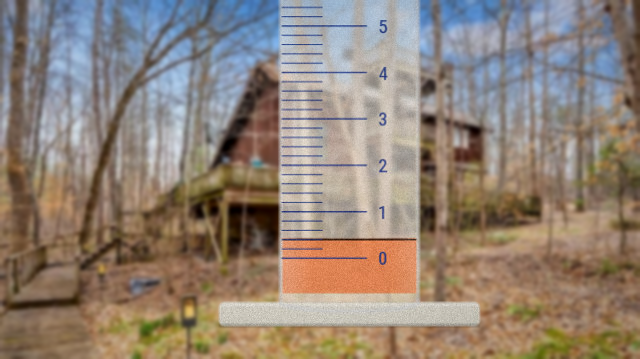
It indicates 0.4; mL
